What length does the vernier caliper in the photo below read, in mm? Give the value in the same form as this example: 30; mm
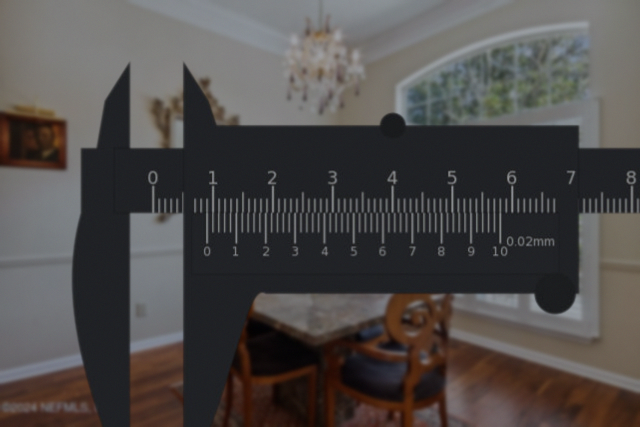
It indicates 9.0; mm
